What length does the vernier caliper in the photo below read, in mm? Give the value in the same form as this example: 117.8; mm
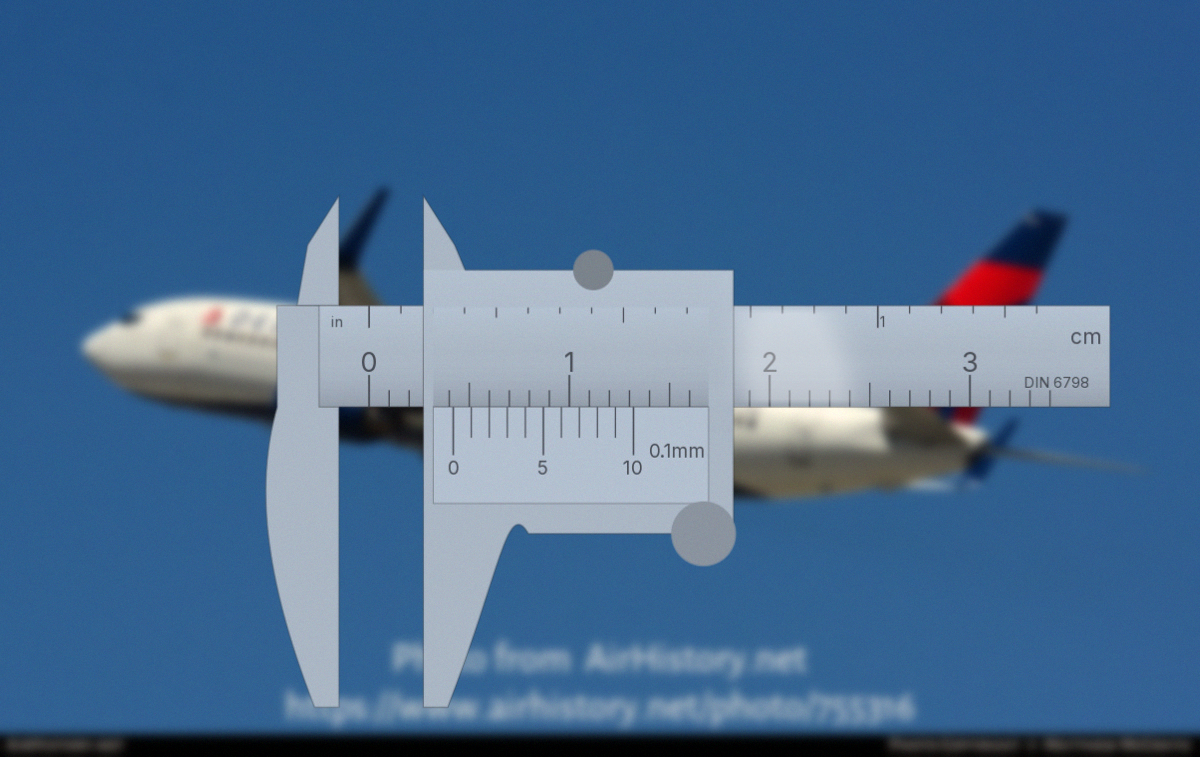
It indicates 4.2; mm
